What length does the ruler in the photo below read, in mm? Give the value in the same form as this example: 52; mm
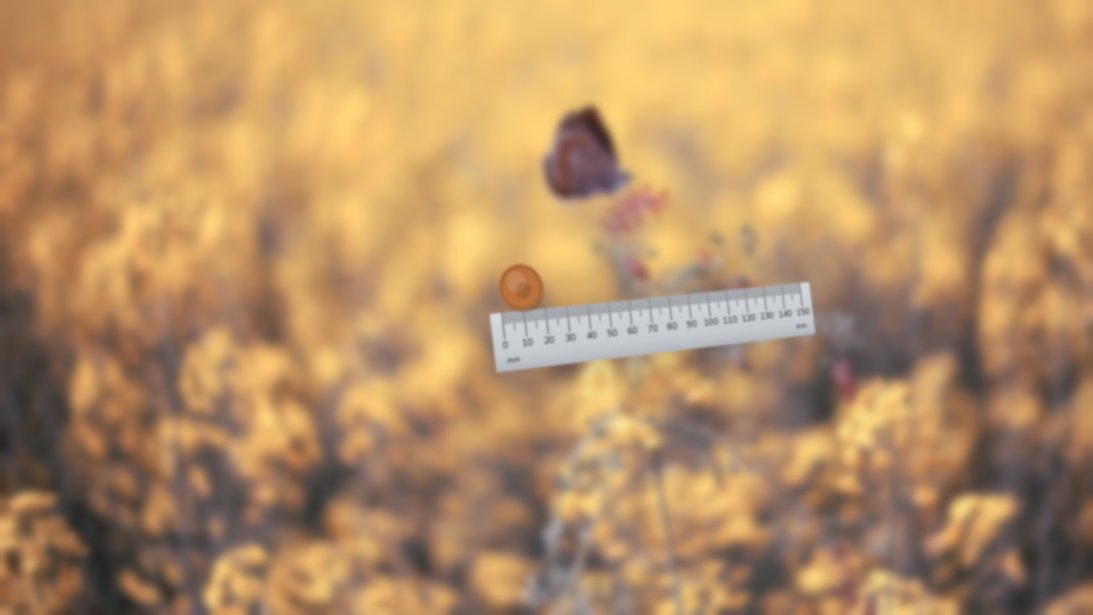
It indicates 20; mm
